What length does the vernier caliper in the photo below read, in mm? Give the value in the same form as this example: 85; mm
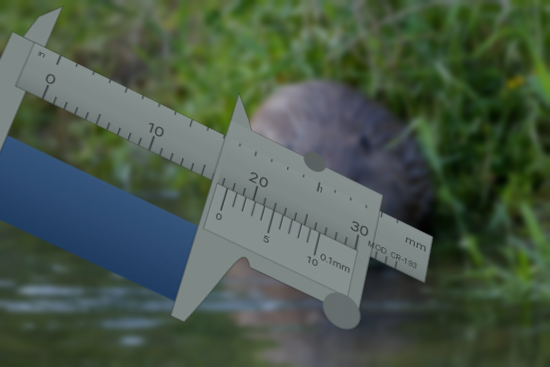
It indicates 17.5; mm
